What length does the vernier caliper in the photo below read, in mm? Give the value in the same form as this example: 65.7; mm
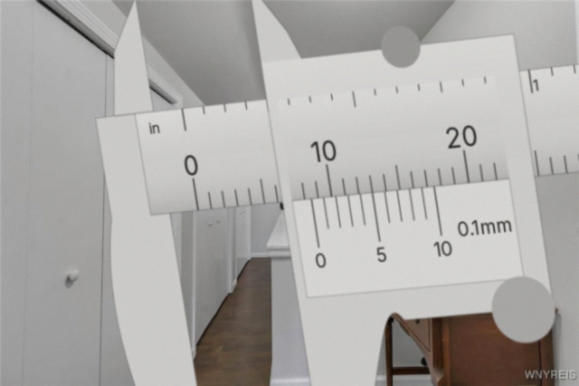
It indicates 8.5; mm
